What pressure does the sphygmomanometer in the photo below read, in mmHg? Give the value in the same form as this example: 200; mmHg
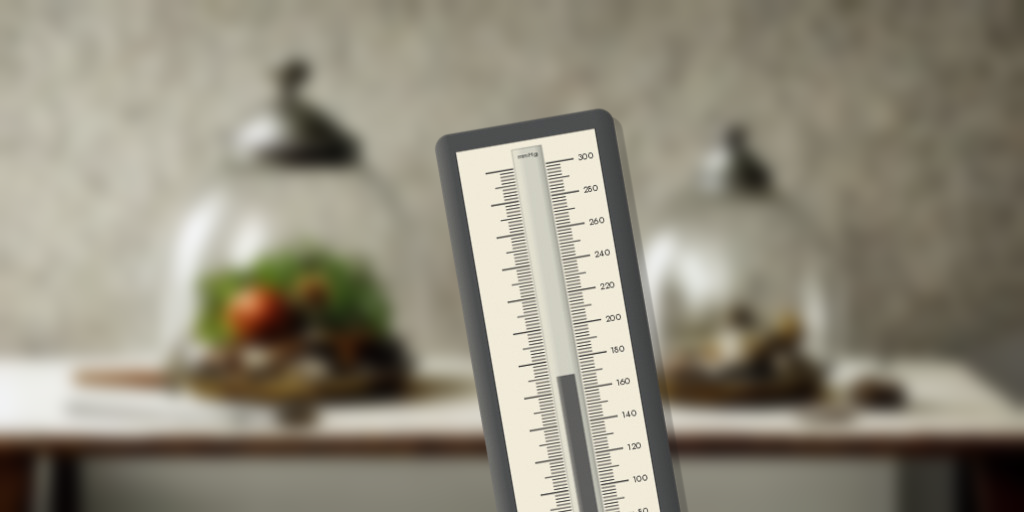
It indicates 170; mmHg
